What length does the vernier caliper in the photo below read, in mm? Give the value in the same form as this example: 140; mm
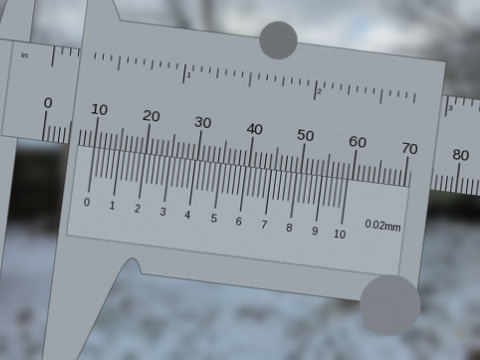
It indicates 10.0; mm
